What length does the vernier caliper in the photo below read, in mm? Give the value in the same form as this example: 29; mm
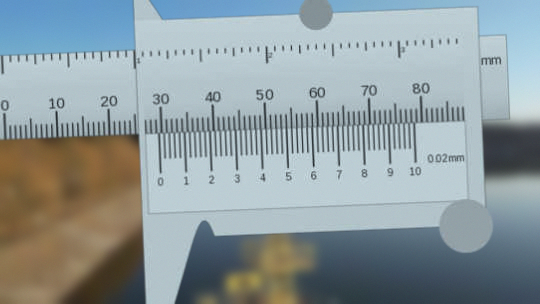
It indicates 29.5; mm
